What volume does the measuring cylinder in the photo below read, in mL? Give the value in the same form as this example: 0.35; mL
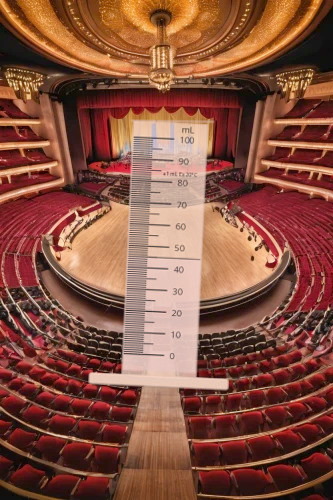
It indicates 45; mL
